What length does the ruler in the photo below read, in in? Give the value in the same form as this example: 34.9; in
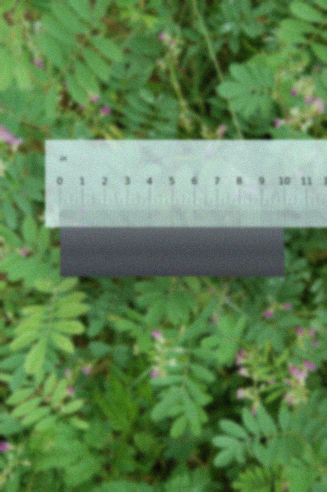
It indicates 10; in
